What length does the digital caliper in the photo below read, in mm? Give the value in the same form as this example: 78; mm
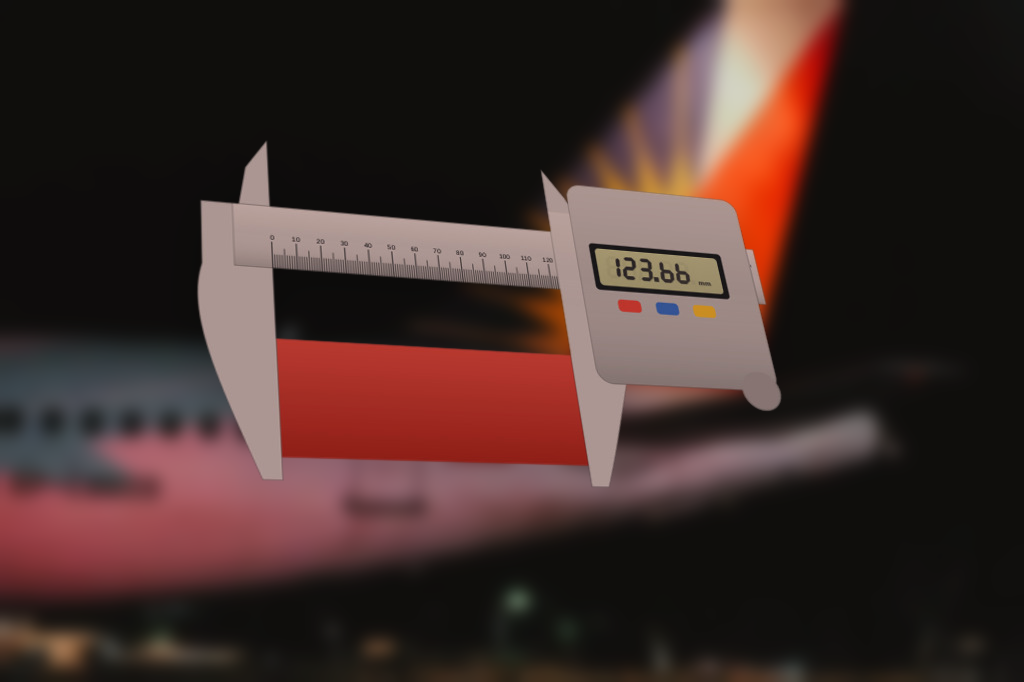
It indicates 123.66; mm
